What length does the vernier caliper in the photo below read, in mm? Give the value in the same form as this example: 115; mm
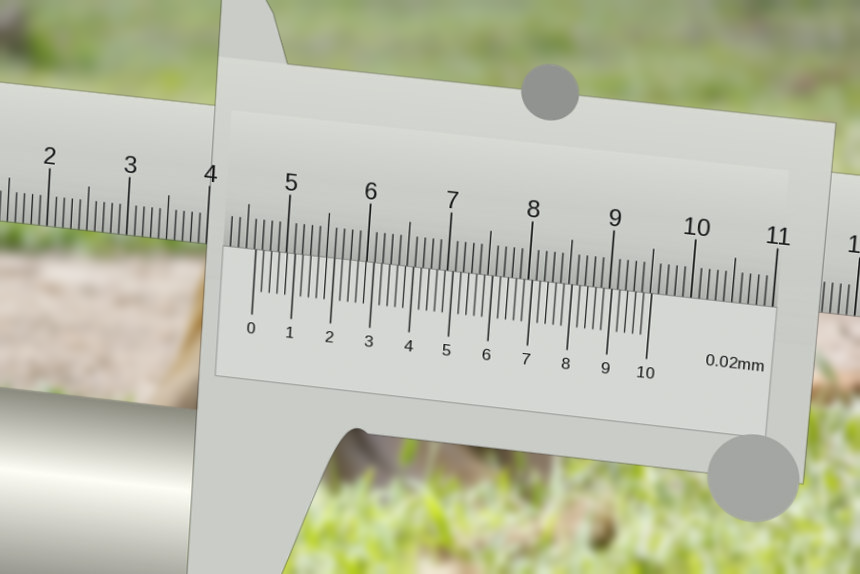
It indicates 46.2; mm
